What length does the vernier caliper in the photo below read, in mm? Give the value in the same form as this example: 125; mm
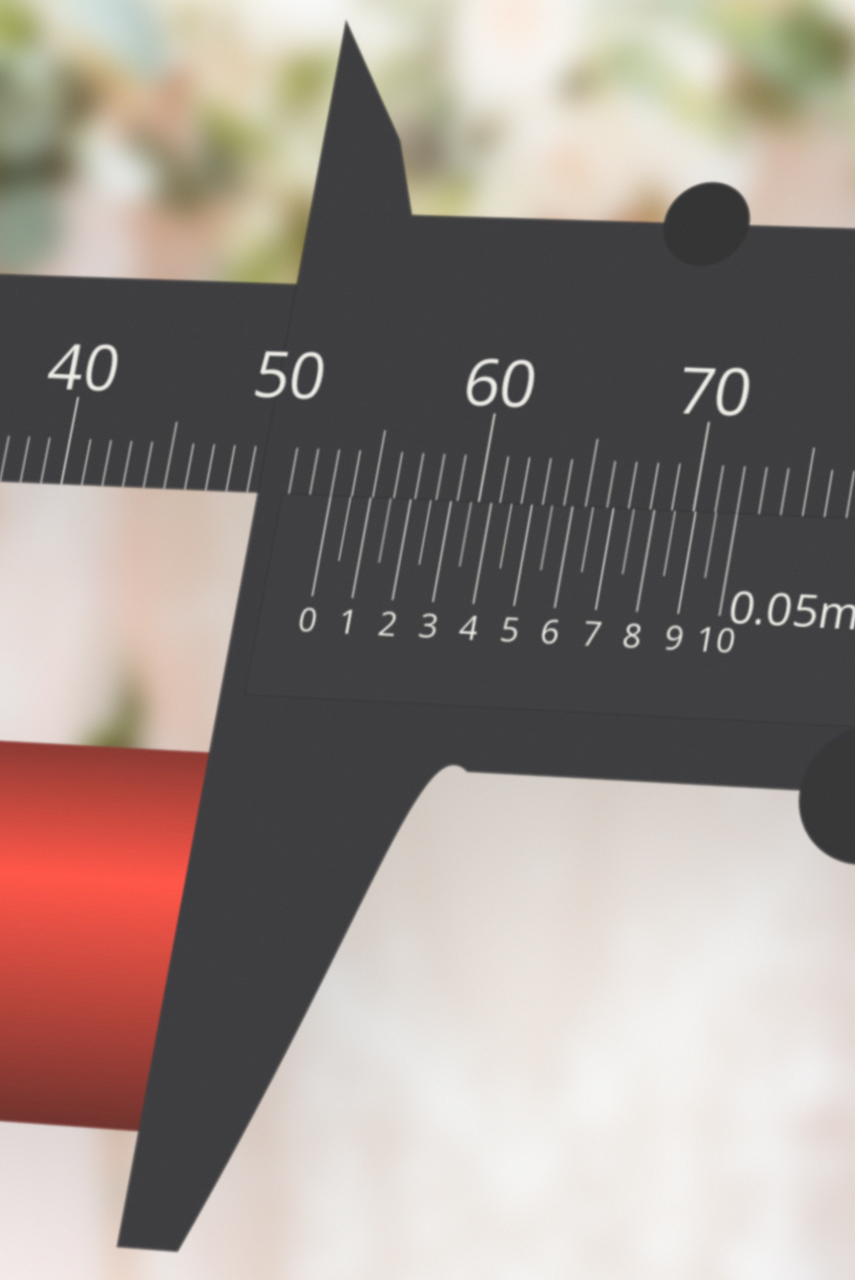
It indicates 53.0; mm
